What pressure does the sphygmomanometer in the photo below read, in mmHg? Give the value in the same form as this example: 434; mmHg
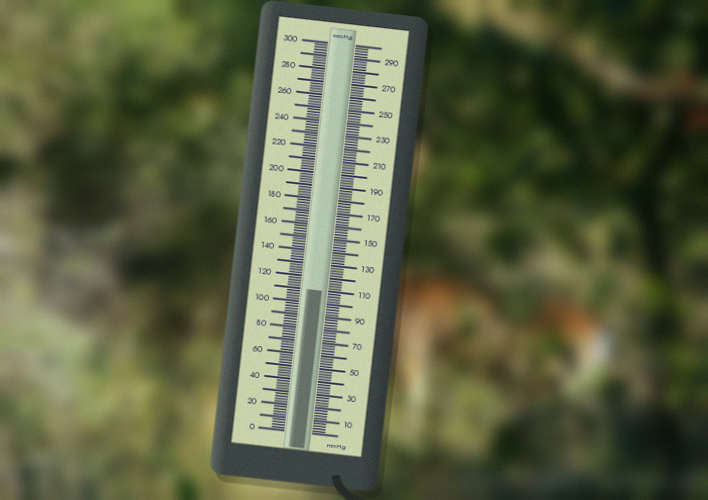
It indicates 110; mmHg
